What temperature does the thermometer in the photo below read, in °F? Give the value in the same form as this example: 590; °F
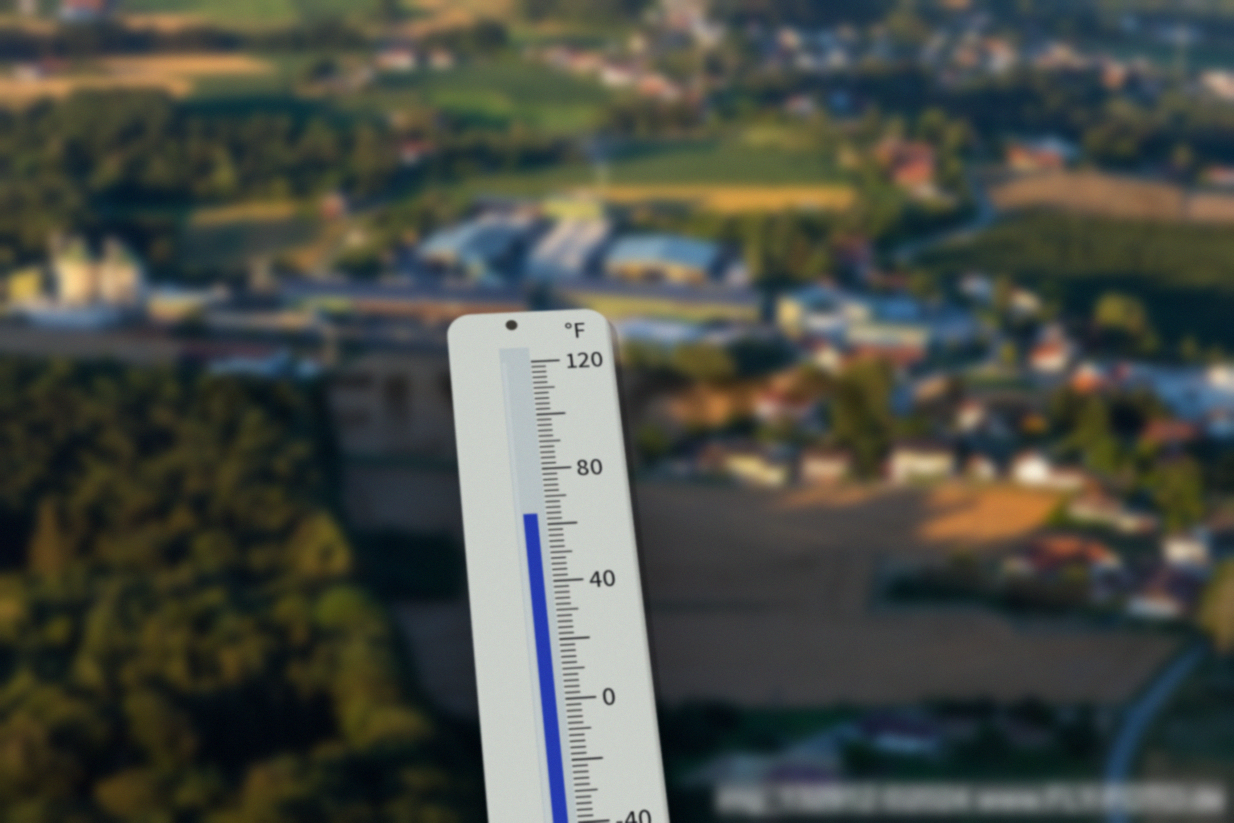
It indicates 64; °F
